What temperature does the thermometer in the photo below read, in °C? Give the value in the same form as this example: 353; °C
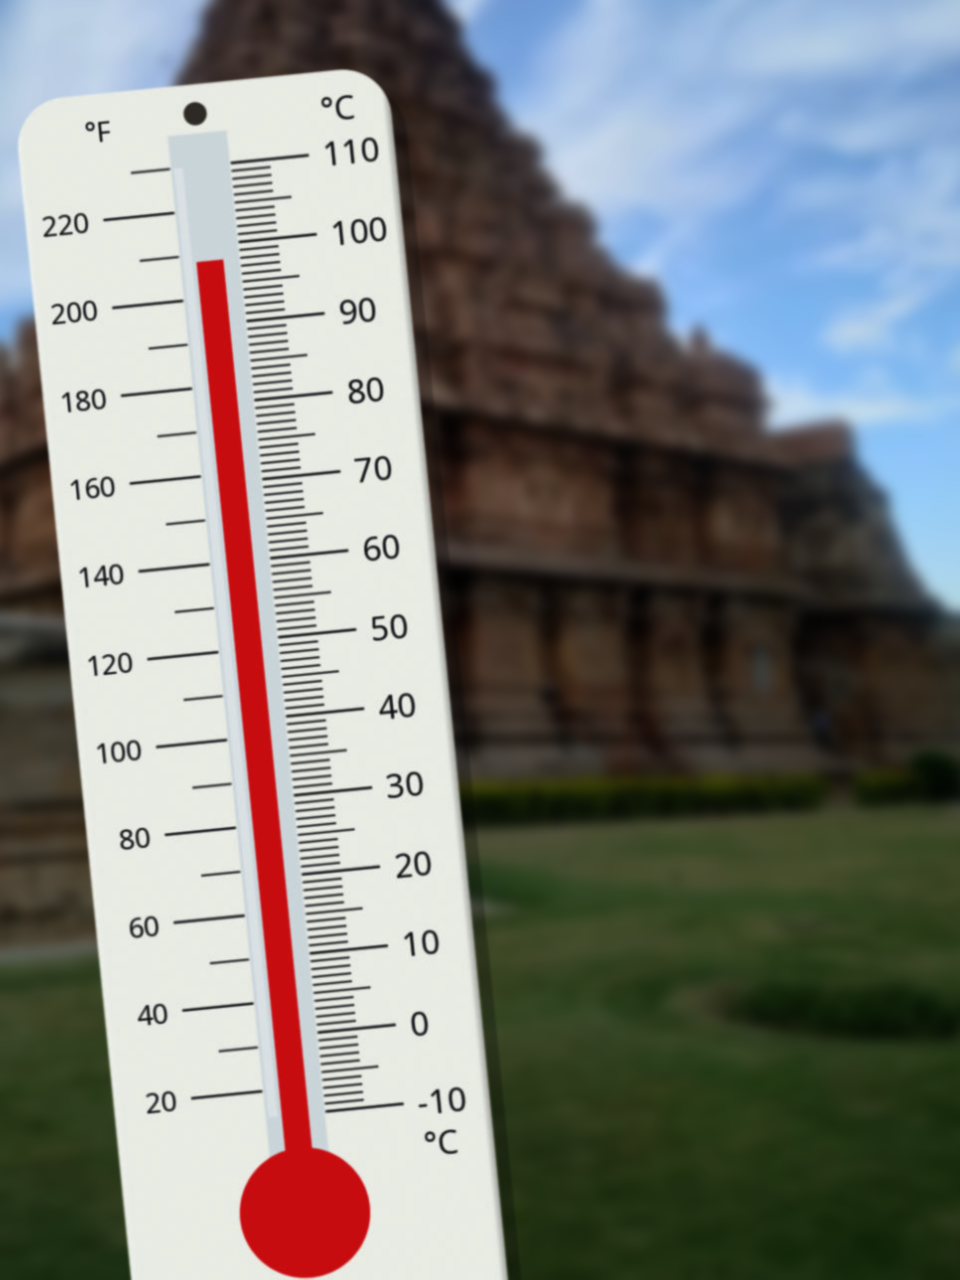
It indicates 98; °C
